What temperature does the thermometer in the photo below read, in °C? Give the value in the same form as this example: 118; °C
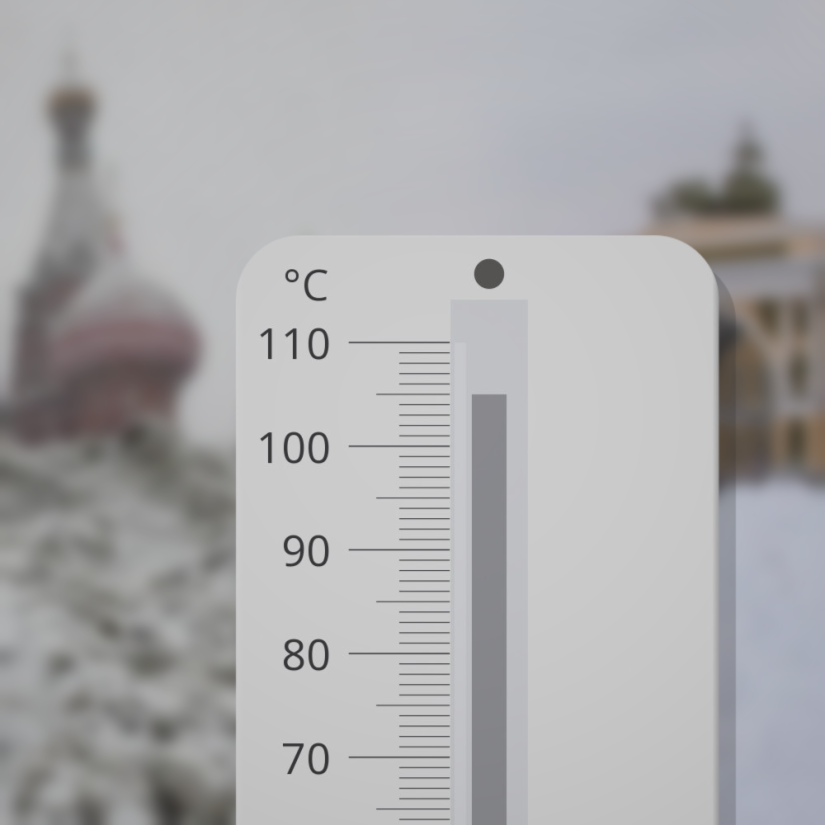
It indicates 105; °C
